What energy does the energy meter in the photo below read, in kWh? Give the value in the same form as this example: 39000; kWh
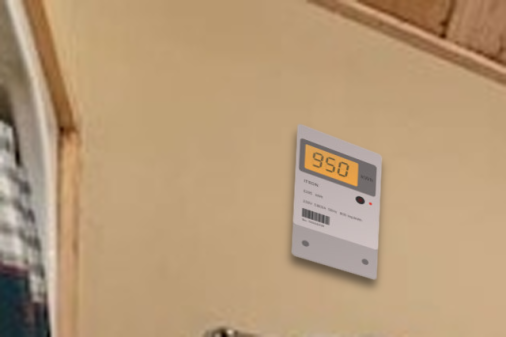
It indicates 950; kWh
